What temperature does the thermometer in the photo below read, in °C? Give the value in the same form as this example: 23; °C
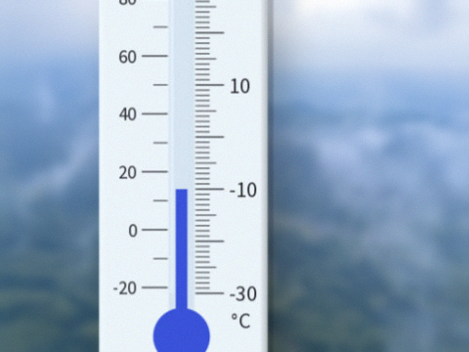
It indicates -10; °C
